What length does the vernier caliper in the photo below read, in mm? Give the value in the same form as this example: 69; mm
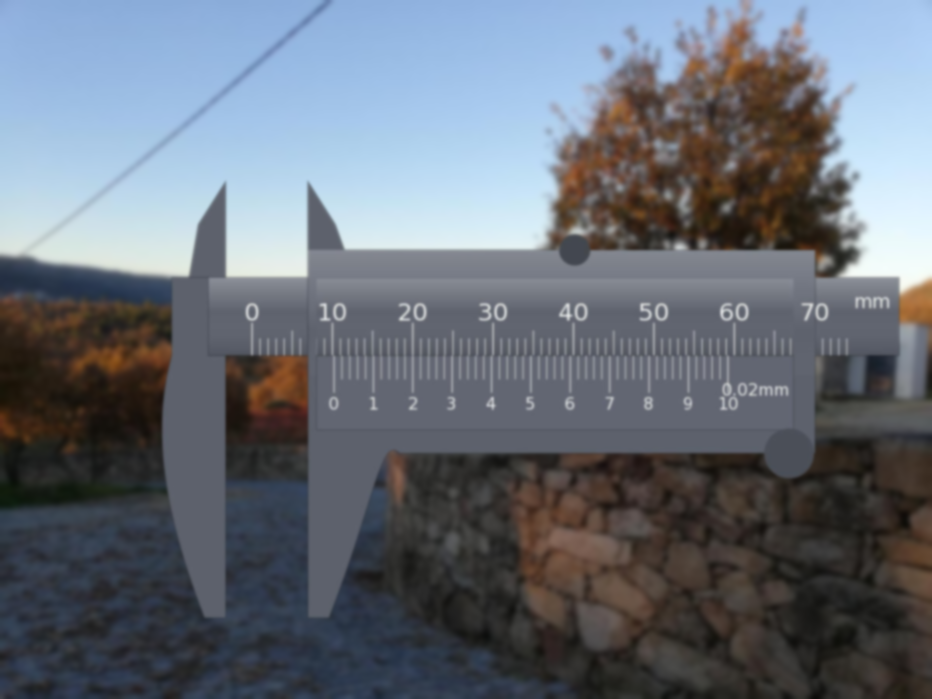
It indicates 10.2; mm
